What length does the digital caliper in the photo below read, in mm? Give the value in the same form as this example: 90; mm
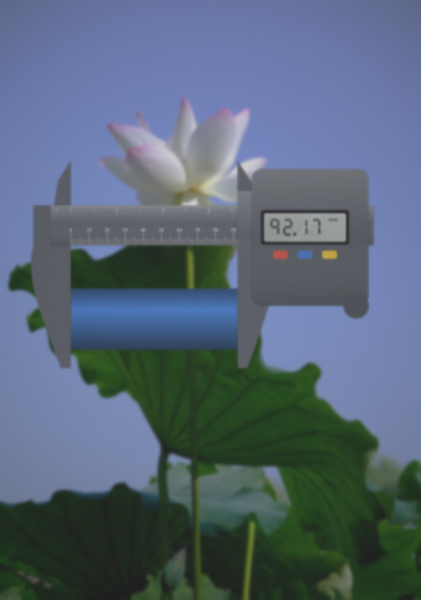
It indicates 92.17; mm
